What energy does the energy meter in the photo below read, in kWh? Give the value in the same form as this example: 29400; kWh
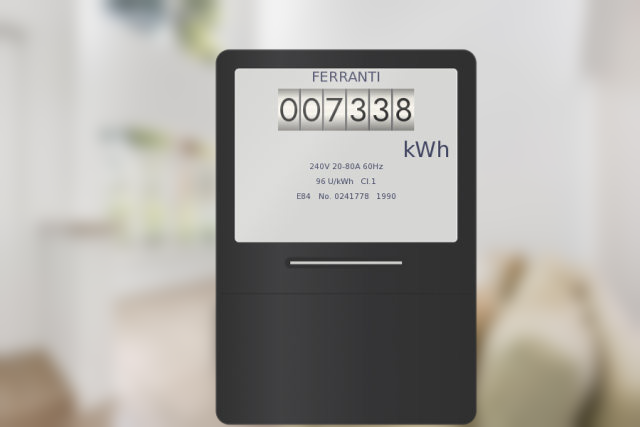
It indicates 7338; kWh
